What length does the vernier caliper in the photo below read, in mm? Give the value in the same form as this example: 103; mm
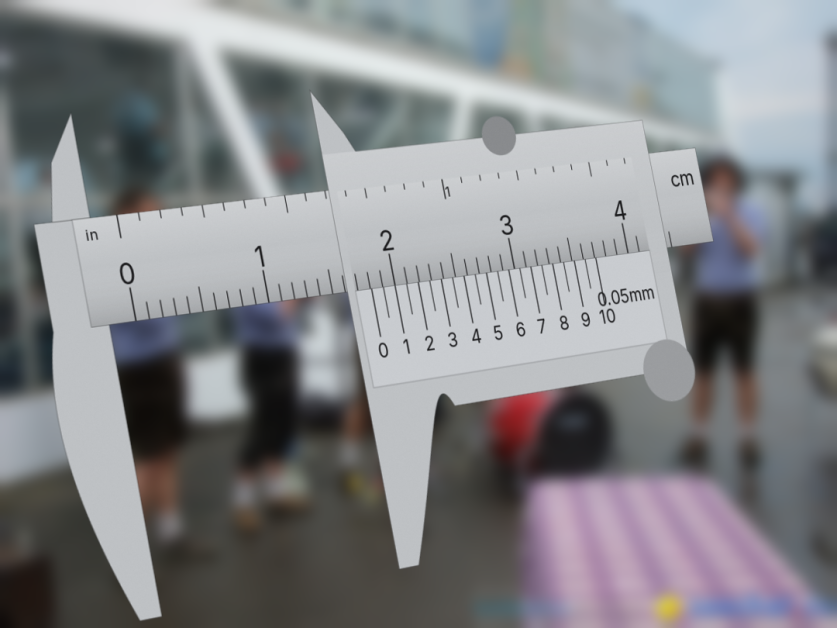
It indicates 18.1; mm
